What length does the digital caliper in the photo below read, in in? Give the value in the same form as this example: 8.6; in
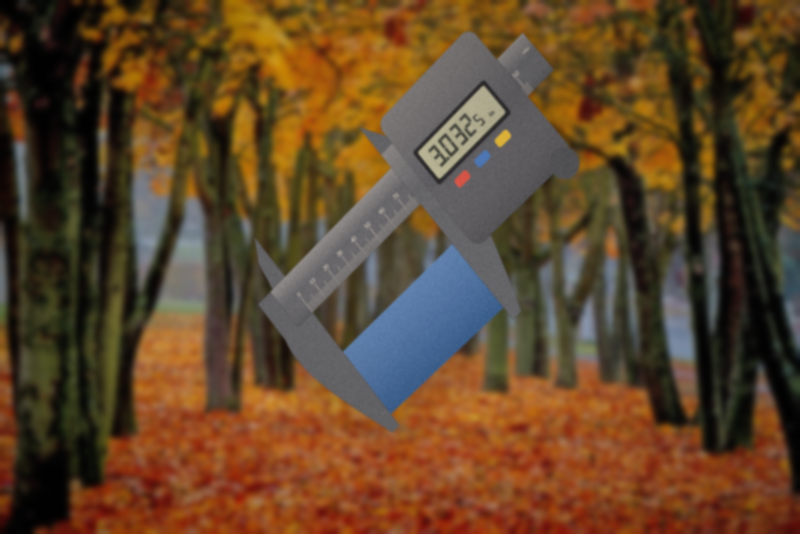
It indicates 3.0325; in
